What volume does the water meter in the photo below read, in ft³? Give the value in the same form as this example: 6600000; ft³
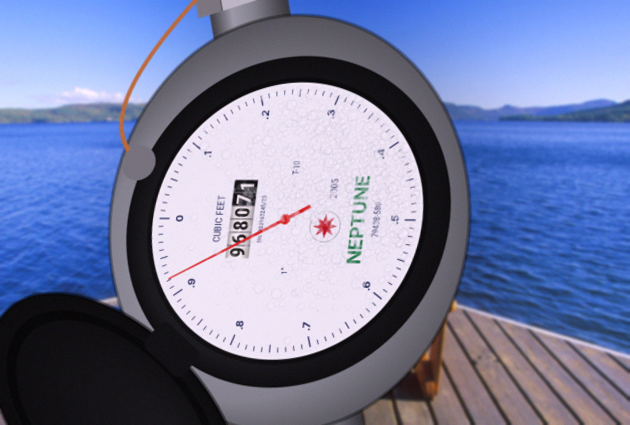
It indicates 968070.92; ft³
